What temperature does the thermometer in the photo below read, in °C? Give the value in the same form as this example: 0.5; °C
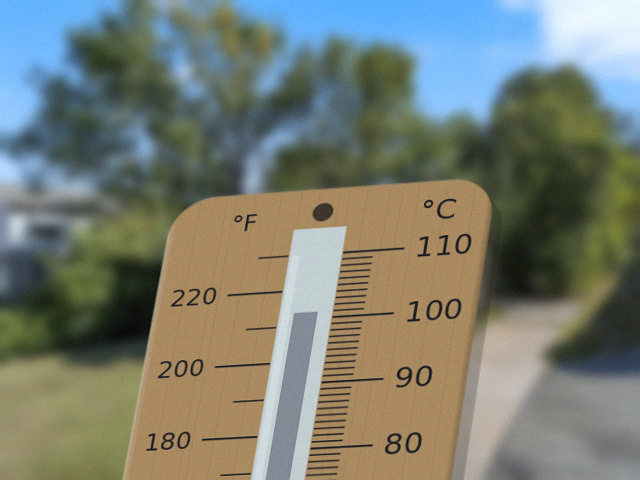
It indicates 101; °C
